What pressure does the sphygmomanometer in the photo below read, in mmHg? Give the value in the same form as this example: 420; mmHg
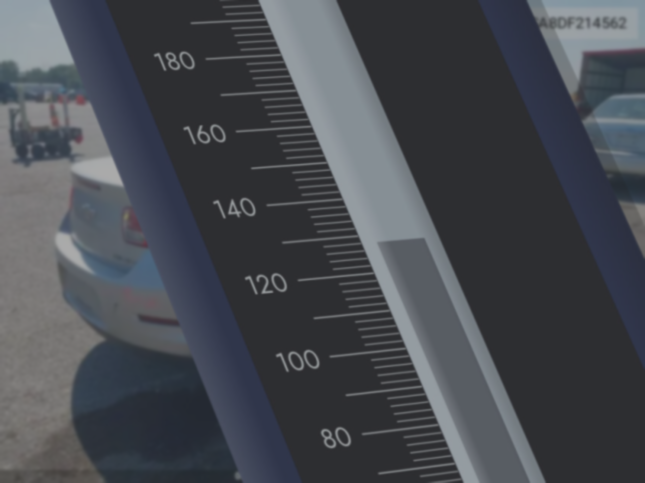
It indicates 128; mmHg
